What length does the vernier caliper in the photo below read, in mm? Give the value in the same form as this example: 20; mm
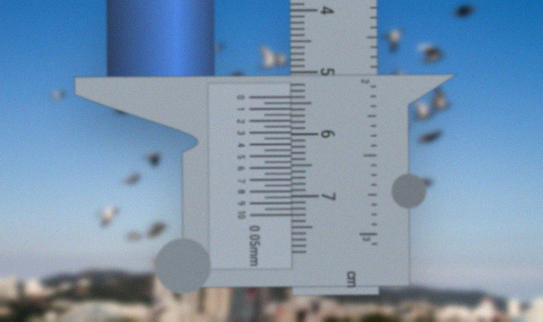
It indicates 54.0; mm
